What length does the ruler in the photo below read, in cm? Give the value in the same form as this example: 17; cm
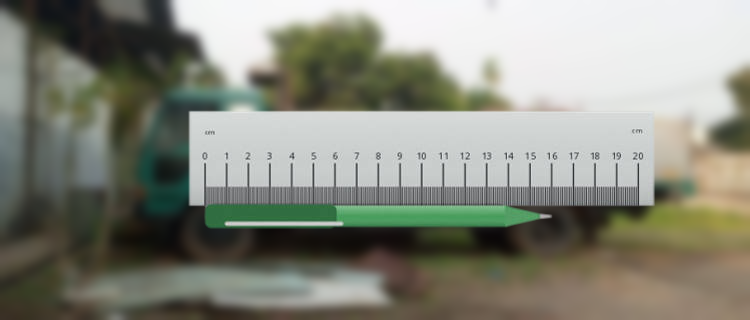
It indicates 16; cm
